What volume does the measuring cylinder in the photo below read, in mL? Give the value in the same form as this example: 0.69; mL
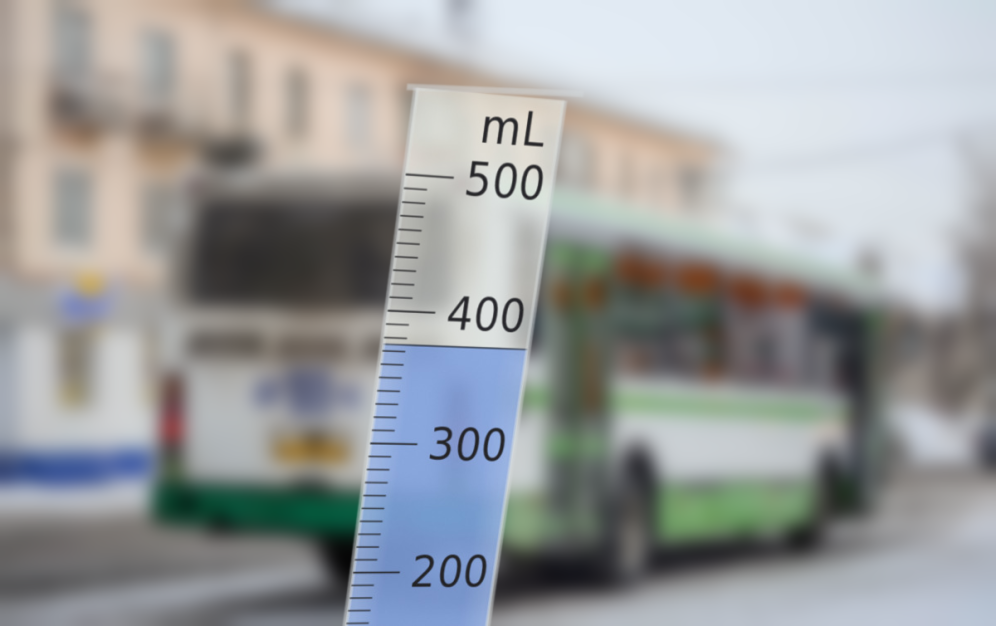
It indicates 375; mL
